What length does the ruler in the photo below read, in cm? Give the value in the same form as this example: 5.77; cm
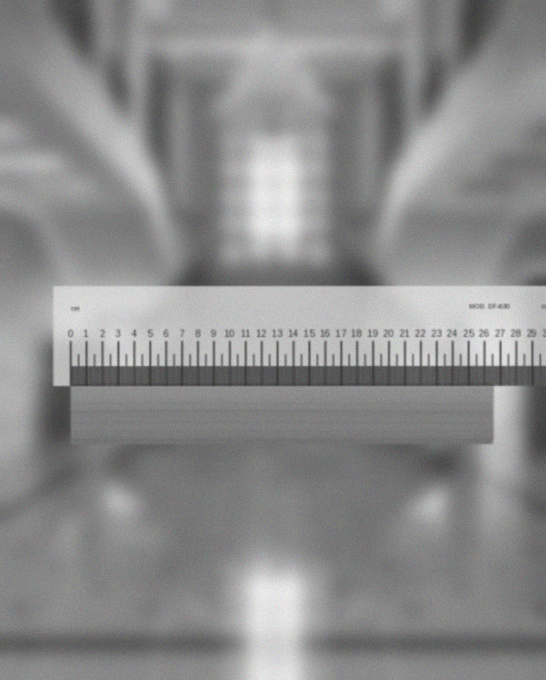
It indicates 26.5; cm
